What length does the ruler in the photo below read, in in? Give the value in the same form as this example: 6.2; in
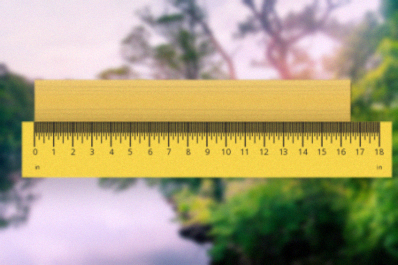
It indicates 16.5; in
